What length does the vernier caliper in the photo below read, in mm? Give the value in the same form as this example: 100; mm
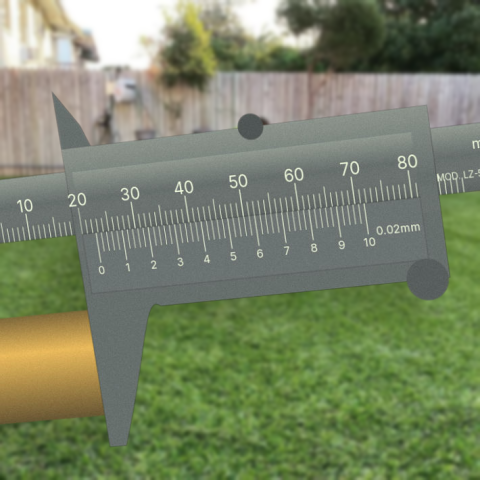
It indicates 22.6; mm
